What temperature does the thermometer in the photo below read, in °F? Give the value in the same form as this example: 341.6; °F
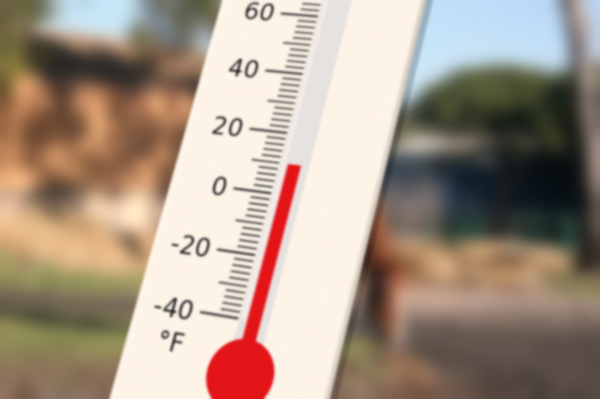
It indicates 10; °F
